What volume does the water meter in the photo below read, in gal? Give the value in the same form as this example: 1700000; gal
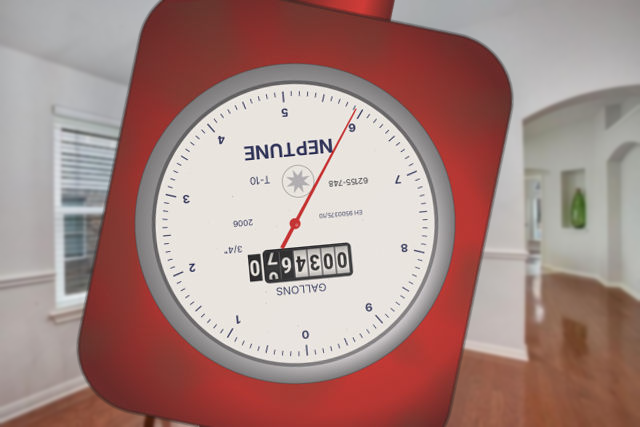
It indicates 34665.9; gal
